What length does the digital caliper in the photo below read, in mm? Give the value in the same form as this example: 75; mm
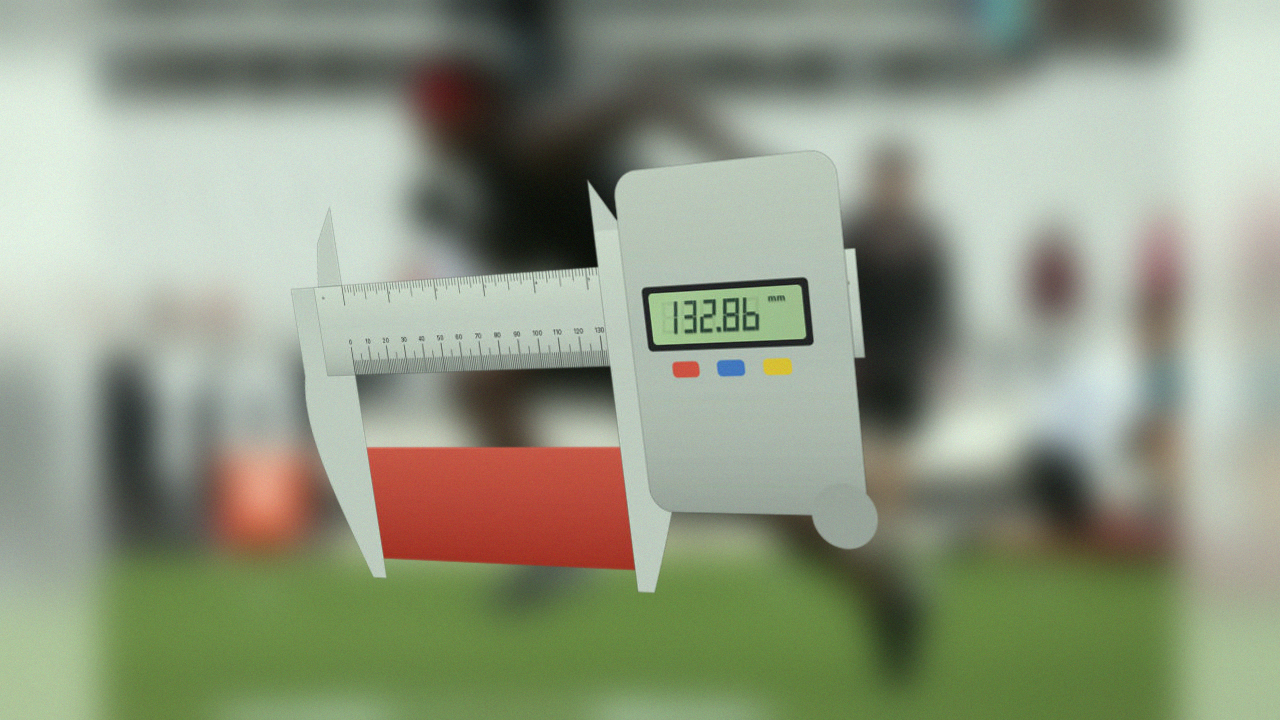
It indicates 132.86; mm
